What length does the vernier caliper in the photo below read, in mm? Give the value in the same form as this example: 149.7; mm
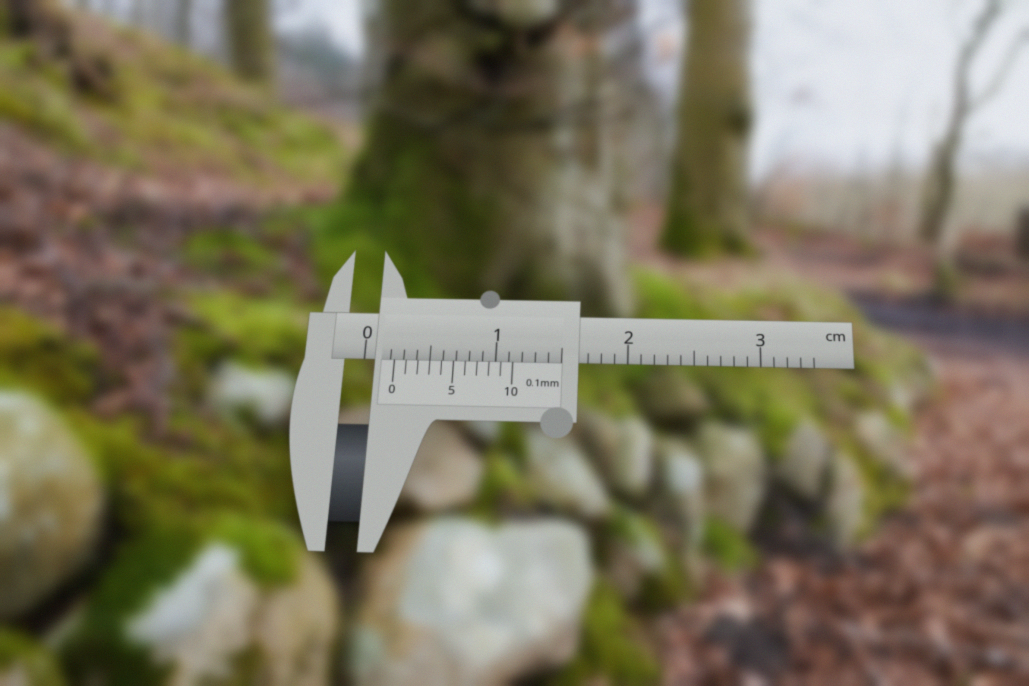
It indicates 2.3; mm
